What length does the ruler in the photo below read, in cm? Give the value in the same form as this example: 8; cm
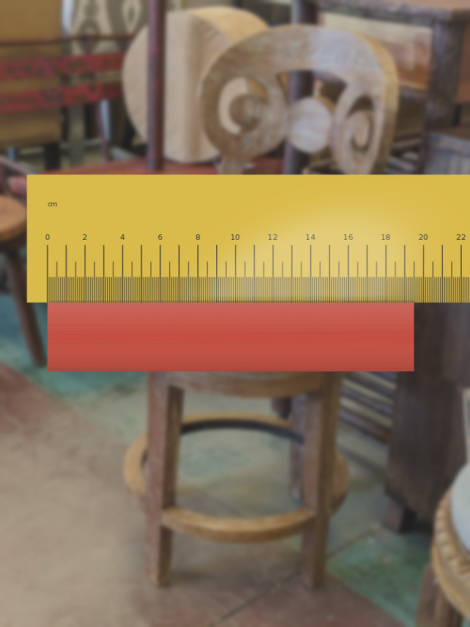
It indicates 19.5; cm
